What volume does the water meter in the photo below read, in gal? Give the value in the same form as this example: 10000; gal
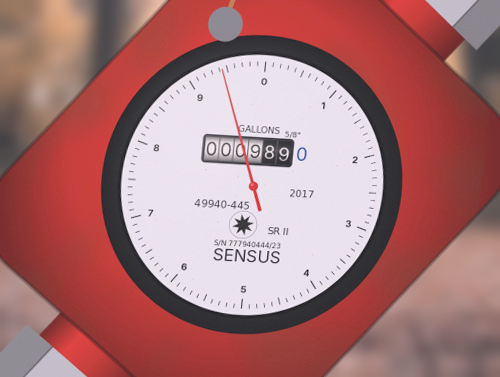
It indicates 9889.4; gal
